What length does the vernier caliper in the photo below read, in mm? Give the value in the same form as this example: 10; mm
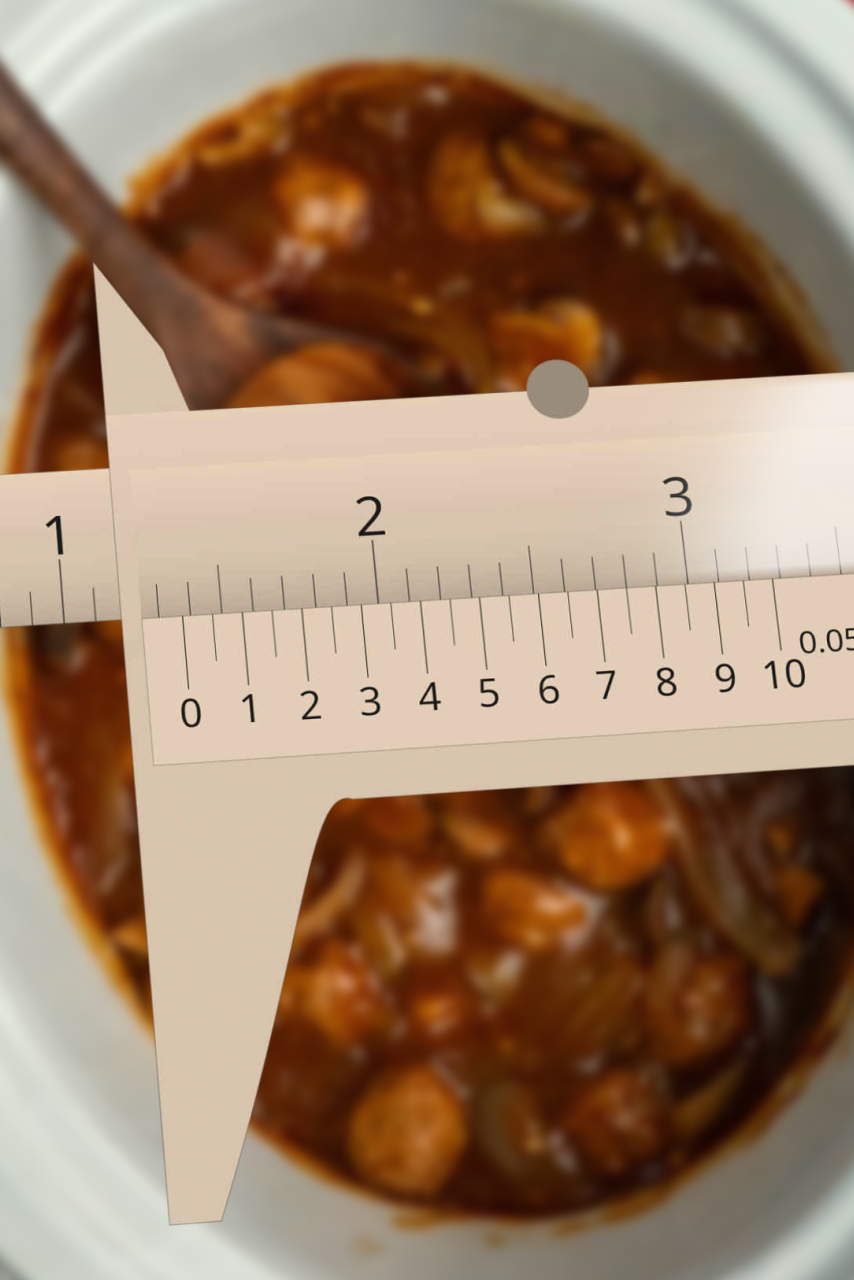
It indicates 13.75; mm
